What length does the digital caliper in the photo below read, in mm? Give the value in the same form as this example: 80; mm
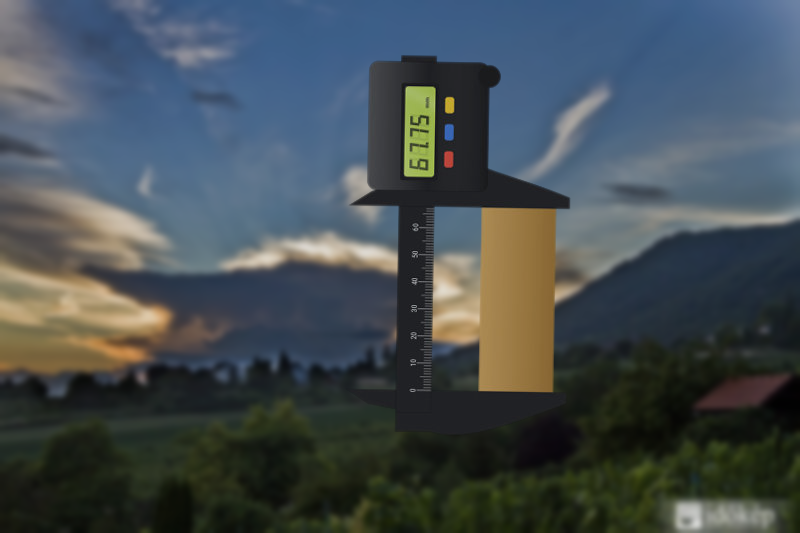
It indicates 67.75; mm
